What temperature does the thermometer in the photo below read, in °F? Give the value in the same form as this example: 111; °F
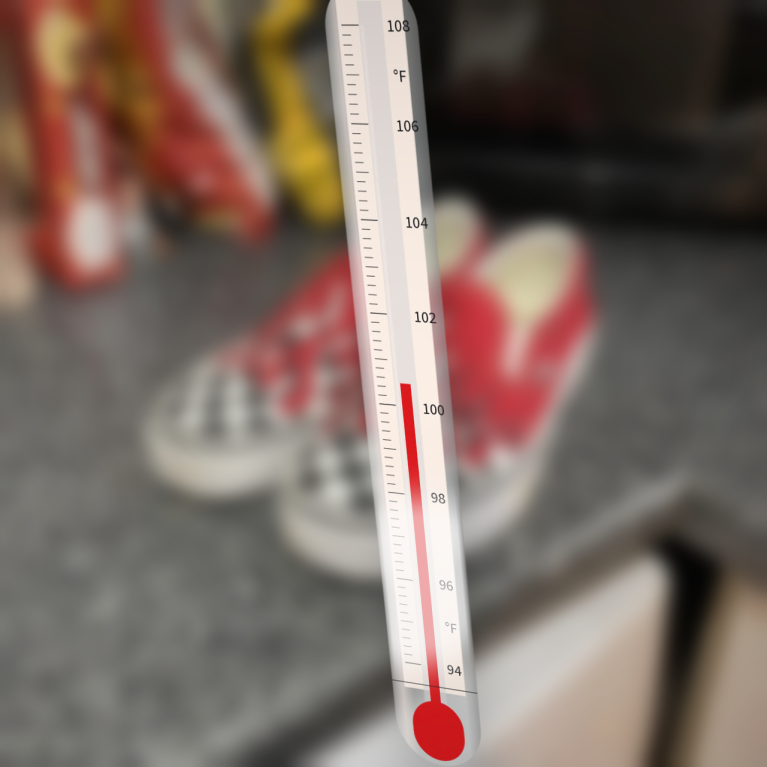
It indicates 100.5; °F
